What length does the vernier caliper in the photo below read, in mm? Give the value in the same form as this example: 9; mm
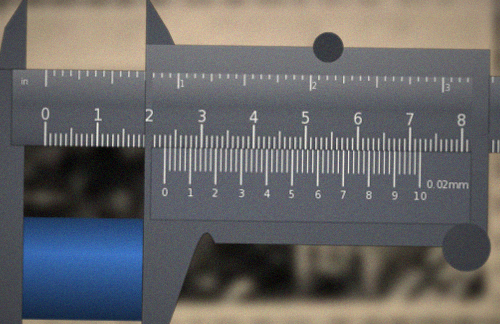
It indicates 23.0; mm
